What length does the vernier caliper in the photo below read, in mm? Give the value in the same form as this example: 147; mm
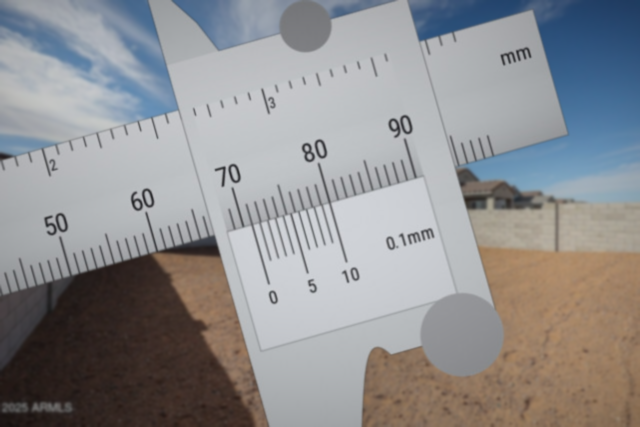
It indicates 71.0; mm
